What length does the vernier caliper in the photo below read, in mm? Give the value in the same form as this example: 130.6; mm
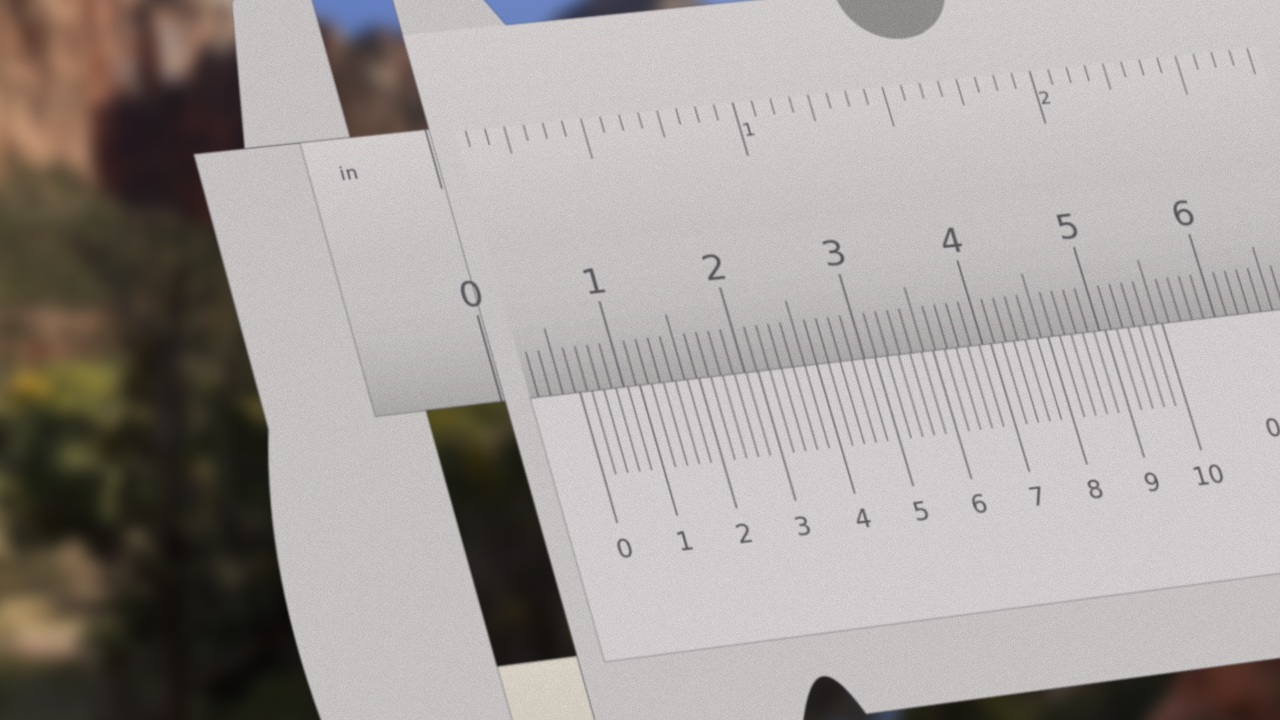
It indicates 6.4; mm
